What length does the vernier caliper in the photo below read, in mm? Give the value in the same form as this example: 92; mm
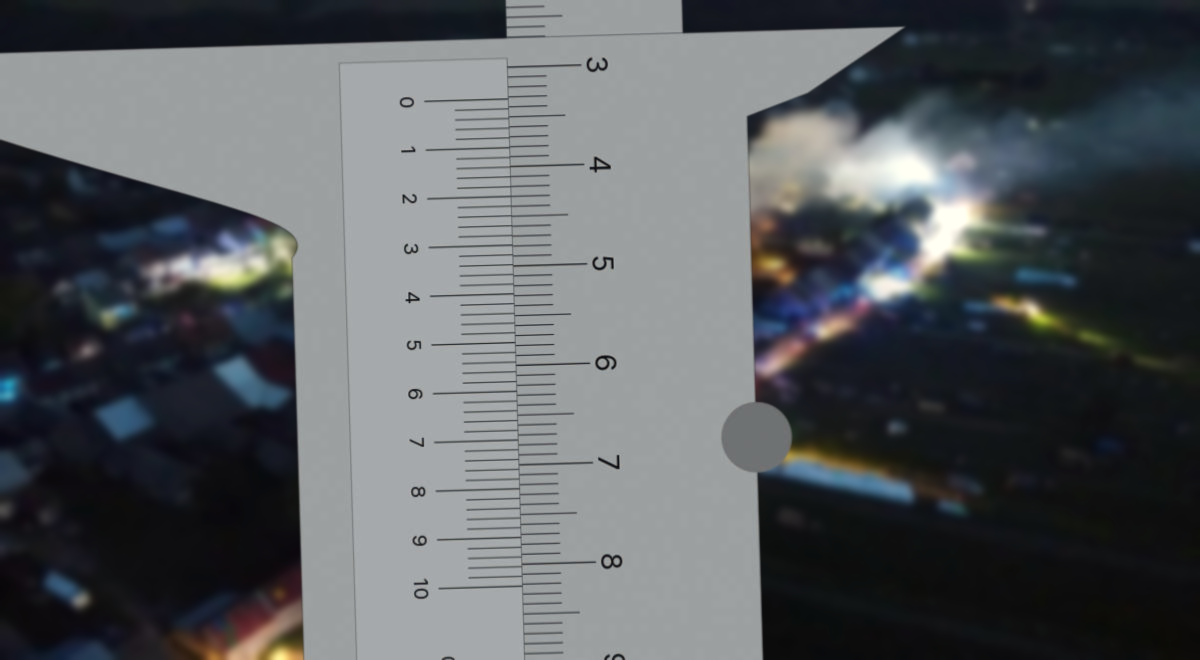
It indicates 33.2; mm
